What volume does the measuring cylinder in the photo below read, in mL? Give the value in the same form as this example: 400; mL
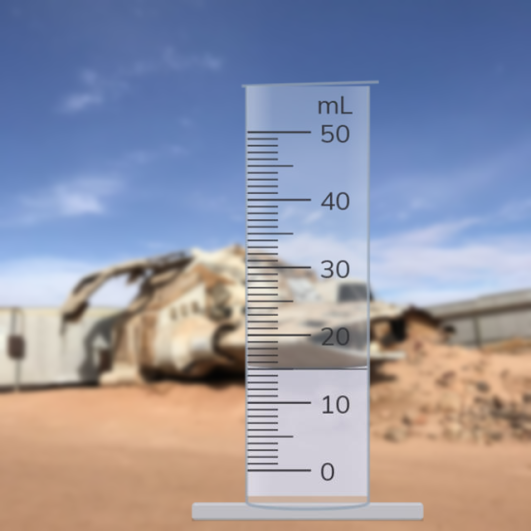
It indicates 15; mL
